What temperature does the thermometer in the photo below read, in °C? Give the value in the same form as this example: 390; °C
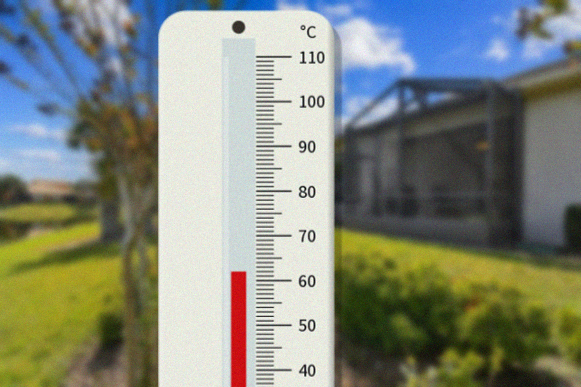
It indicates 62; °C
